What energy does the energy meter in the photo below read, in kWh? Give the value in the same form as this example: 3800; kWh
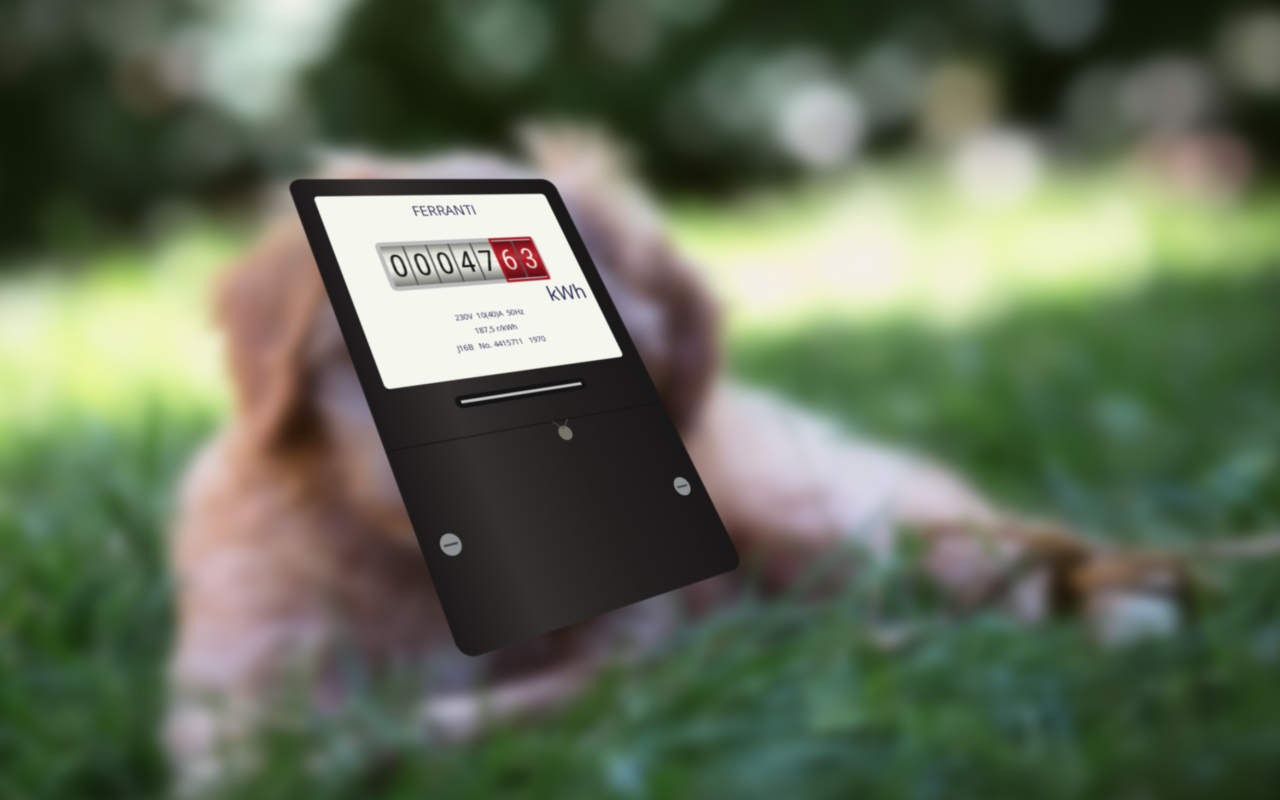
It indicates 47.63; kWh
